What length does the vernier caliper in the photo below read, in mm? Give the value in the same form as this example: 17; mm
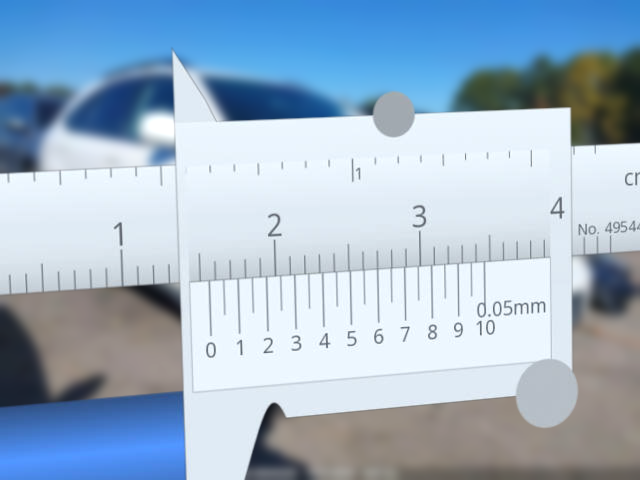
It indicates 15.6; mm
